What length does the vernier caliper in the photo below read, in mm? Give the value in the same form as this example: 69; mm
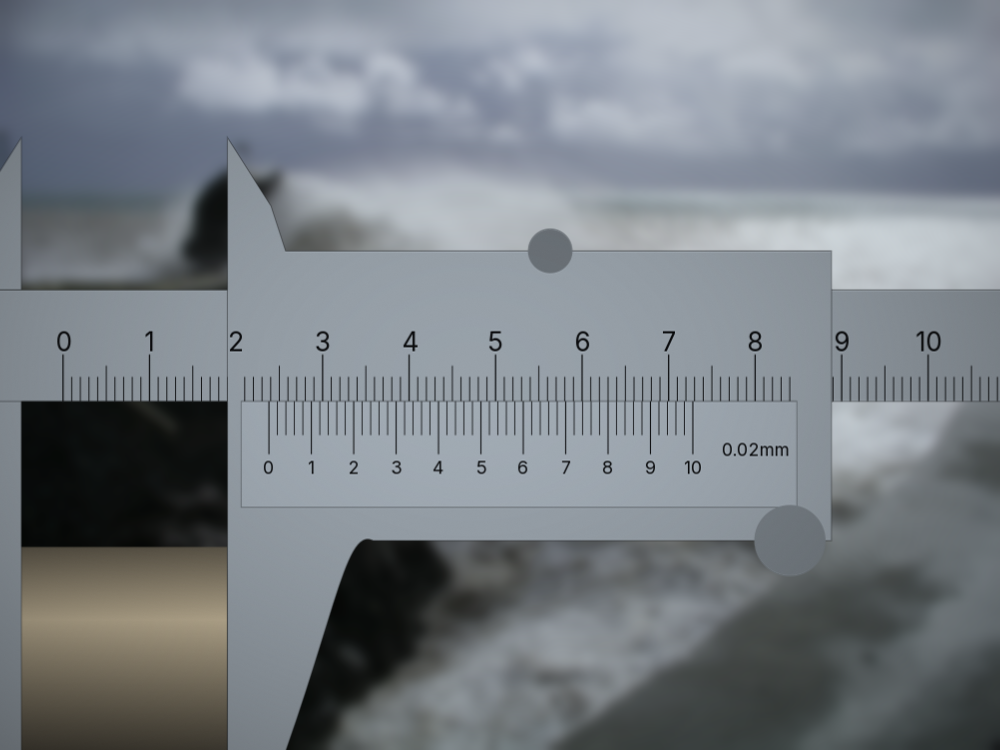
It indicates 23.8; mm
